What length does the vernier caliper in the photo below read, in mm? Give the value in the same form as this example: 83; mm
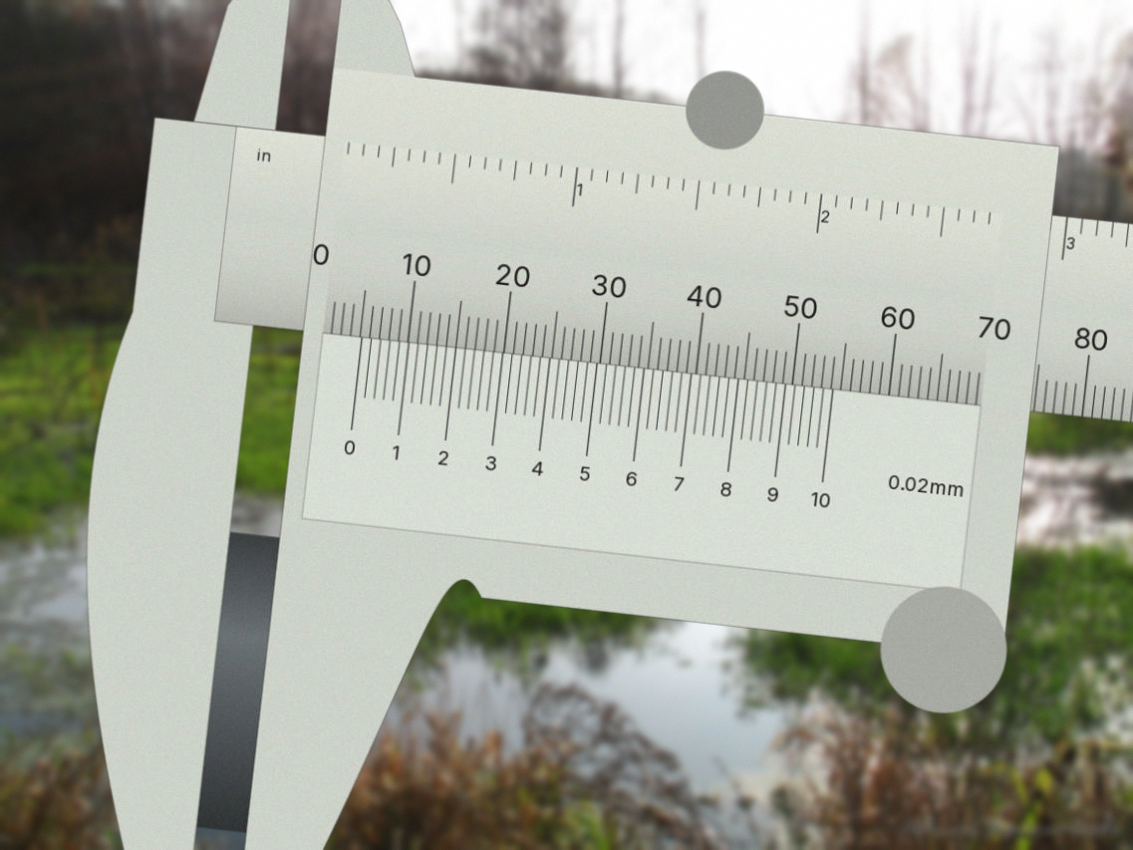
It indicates 5.2; mm
